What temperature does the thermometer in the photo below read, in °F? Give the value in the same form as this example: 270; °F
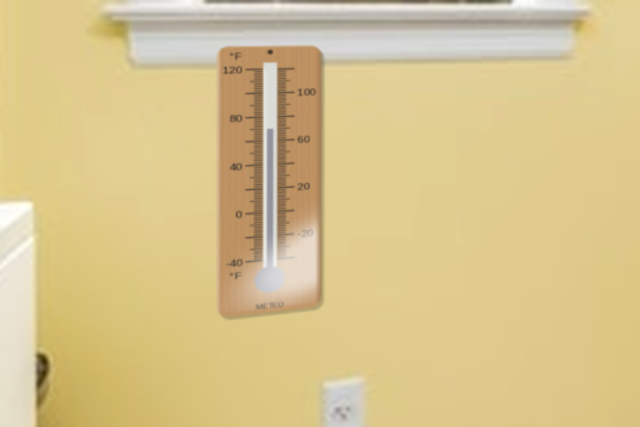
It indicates 70; °F
